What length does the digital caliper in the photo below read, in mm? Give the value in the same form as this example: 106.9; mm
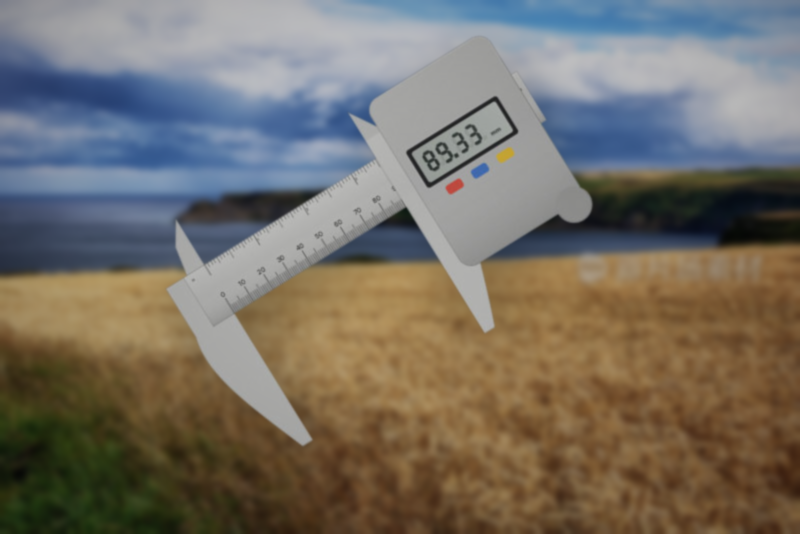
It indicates 89.33; mm
